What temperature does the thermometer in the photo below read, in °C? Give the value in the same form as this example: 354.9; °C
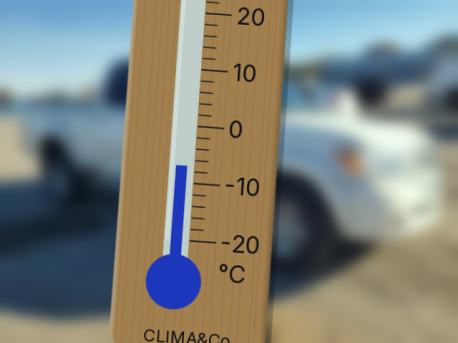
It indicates -7; °C
